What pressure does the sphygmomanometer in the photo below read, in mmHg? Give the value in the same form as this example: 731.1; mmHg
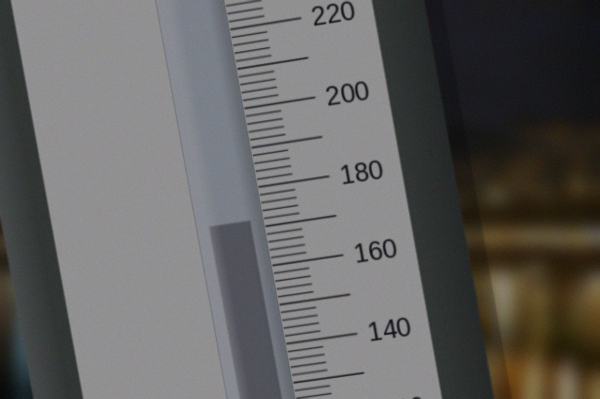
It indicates 172; mmHg
